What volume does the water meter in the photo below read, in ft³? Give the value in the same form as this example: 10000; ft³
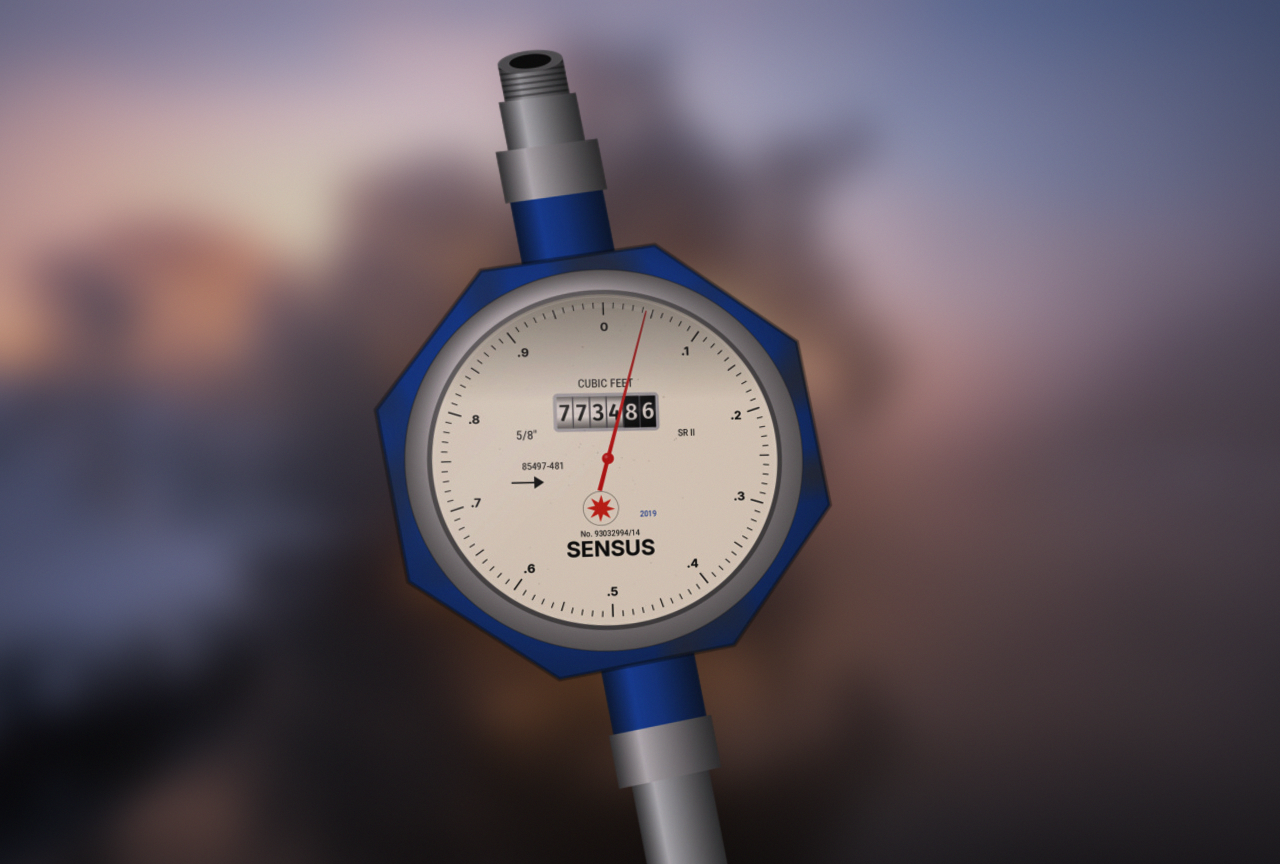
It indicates 773486.04; ft³
